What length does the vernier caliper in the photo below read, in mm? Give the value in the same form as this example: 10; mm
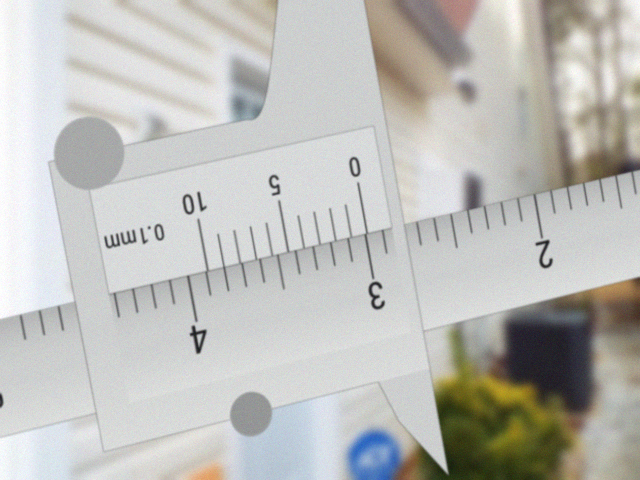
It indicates 29.9; mm
